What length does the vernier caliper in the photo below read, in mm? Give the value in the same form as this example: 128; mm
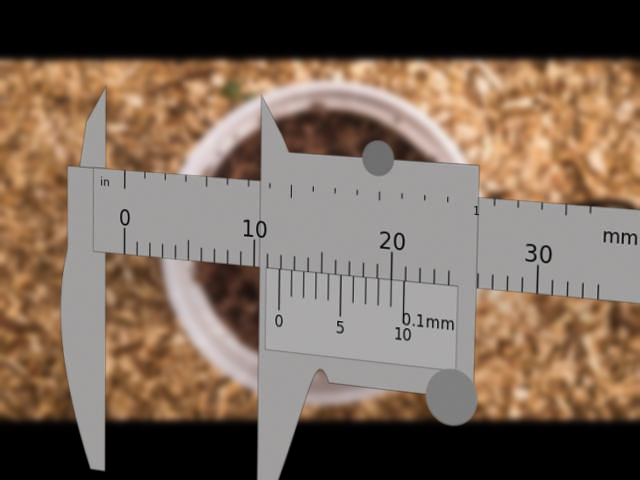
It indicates 11.9; mm
